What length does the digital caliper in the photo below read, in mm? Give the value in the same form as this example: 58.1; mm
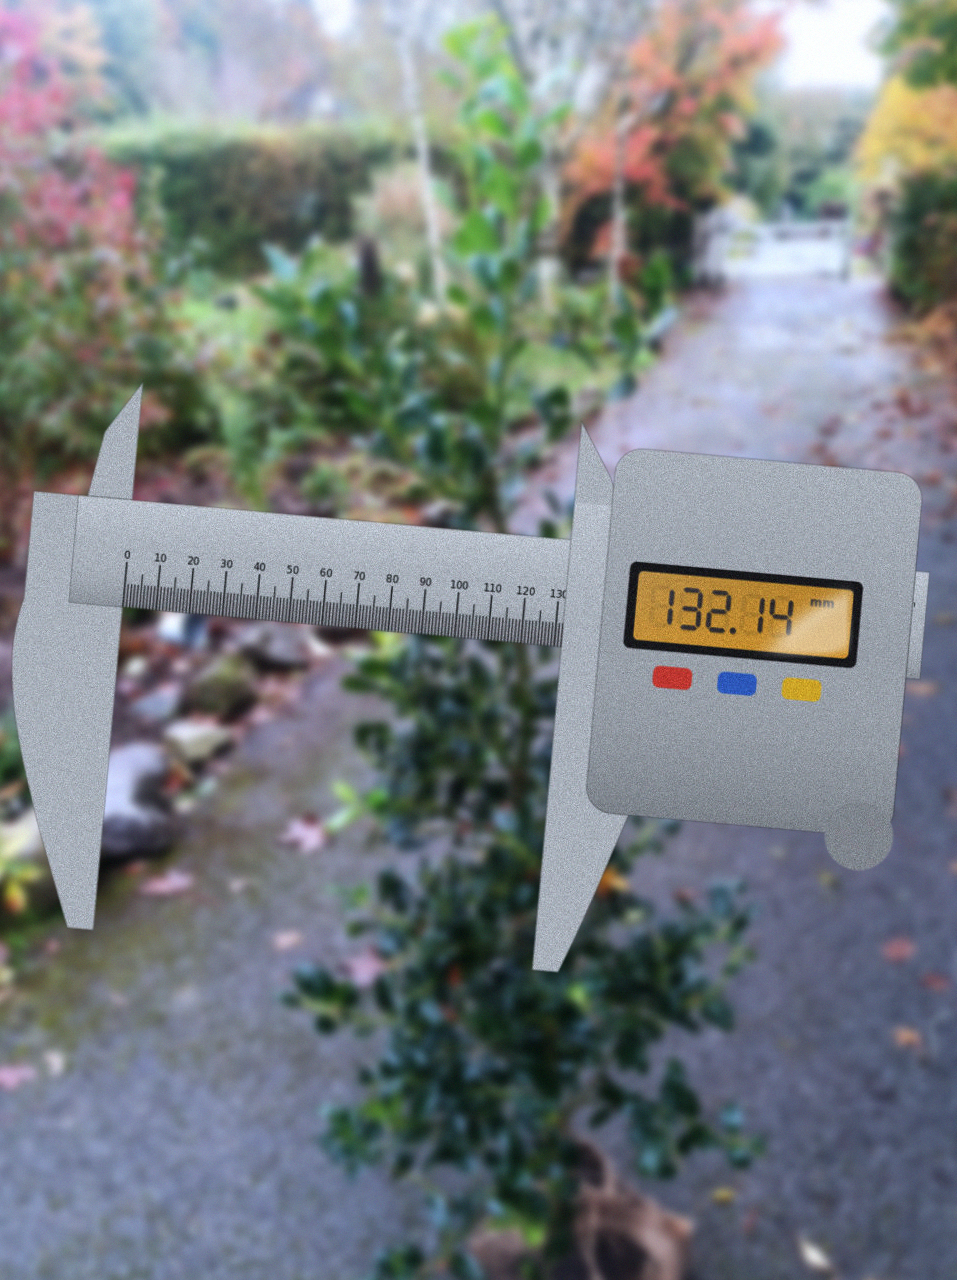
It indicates 132.14; mm
